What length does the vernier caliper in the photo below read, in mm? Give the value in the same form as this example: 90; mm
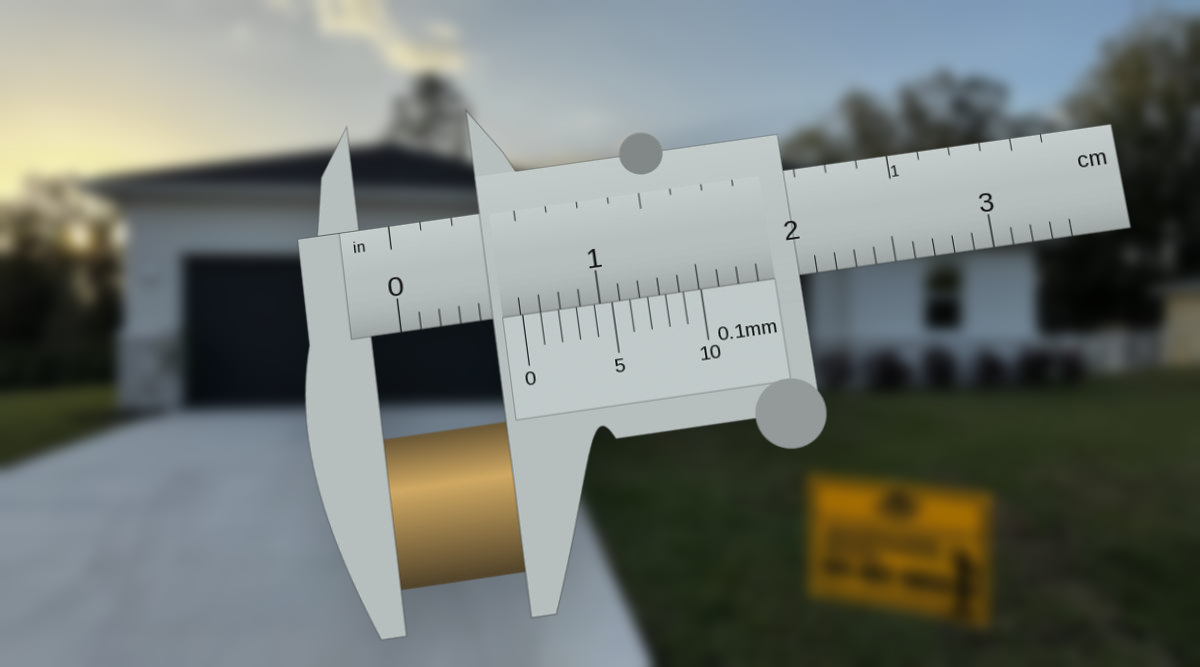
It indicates 6.1; mm
